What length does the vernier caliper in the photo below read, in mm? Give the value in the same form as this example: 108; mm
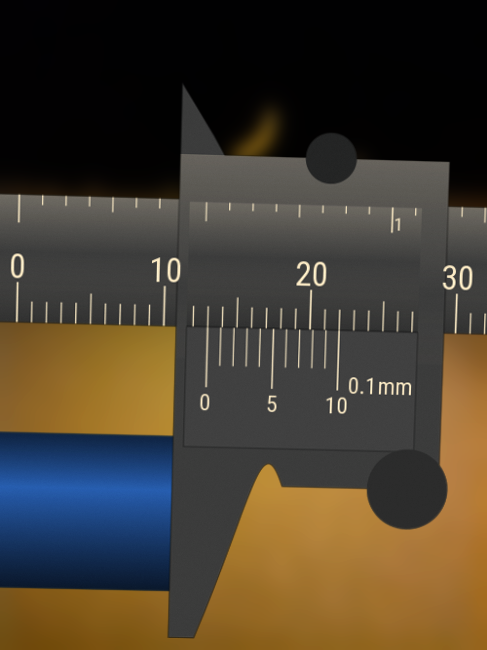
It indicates 13.0; mm
